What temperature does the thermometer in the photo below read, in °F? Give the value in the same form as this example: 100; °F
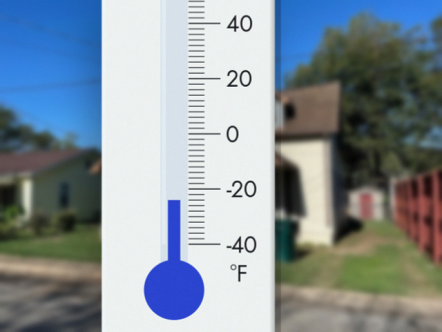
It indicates -24; °F
